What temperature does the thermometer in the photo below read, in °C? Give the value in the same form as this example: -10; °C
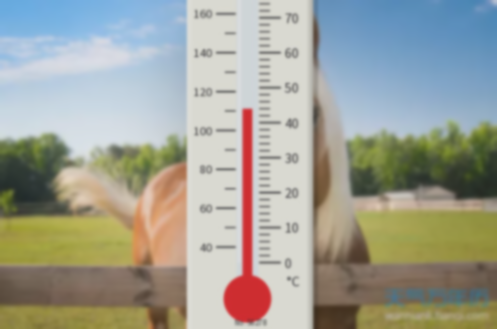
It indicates 44; °C
